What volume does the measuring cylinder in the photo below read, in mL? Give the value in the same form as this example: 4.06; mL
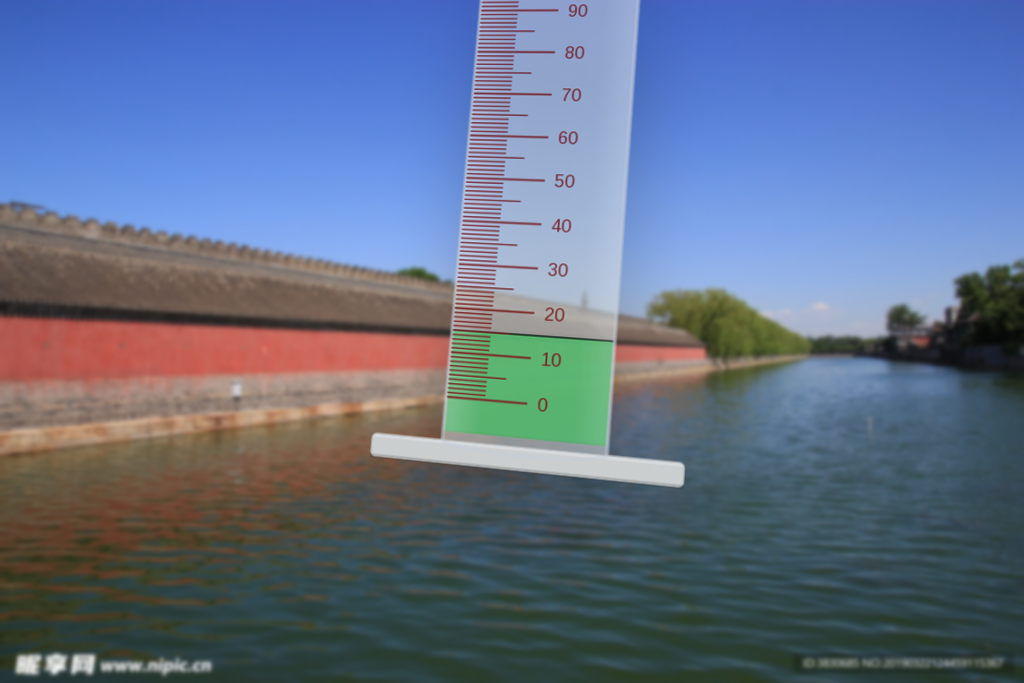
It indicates 15; mL
